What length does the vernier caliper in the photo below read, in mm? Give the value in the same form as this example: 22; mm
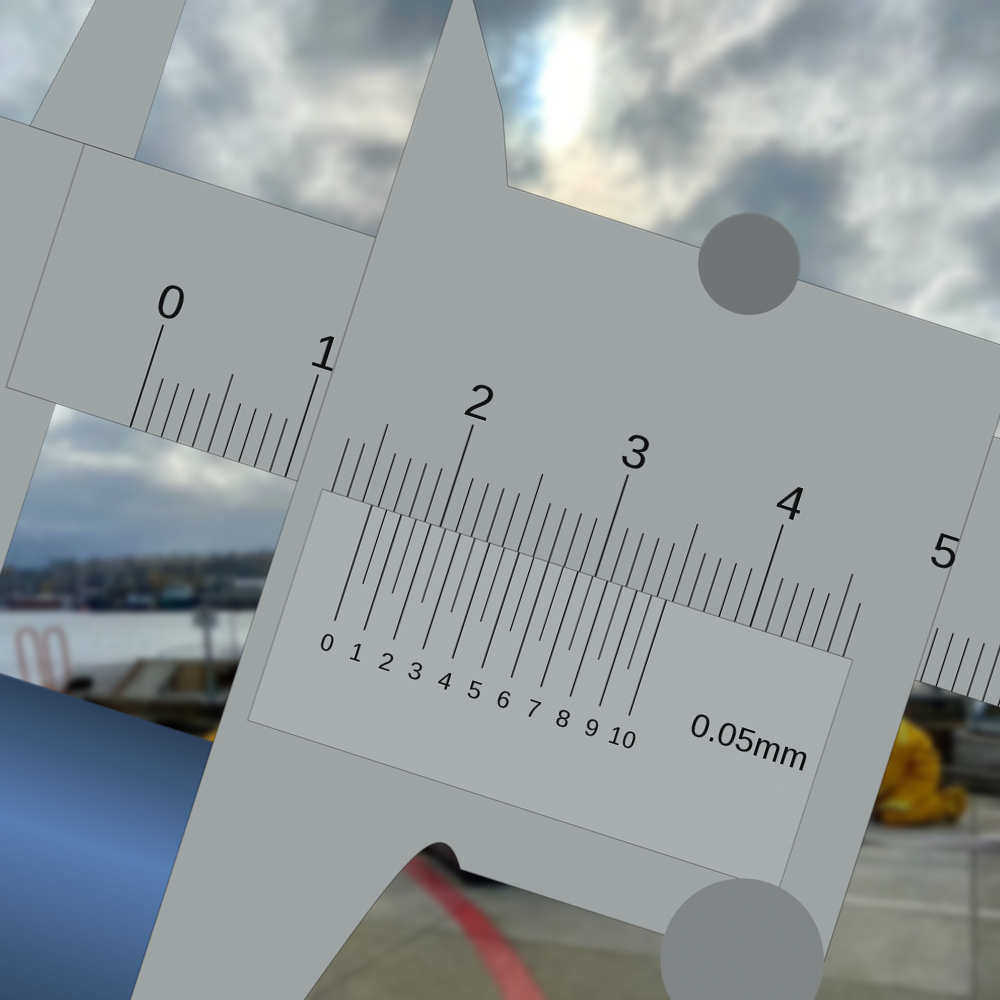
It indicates 15.6; mm
